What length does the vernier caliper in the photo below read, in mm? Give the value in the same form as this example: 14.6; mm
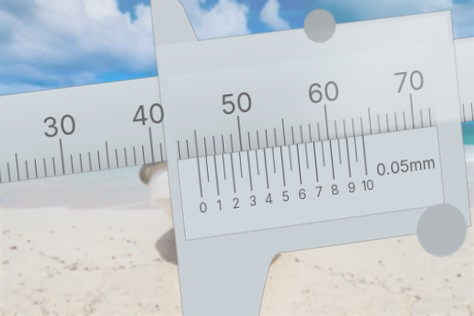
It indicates 45.0; mm
